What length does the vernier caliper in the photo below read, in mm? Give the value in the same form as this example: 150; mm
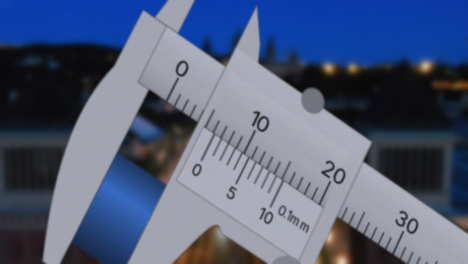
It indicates 6.2; mm
